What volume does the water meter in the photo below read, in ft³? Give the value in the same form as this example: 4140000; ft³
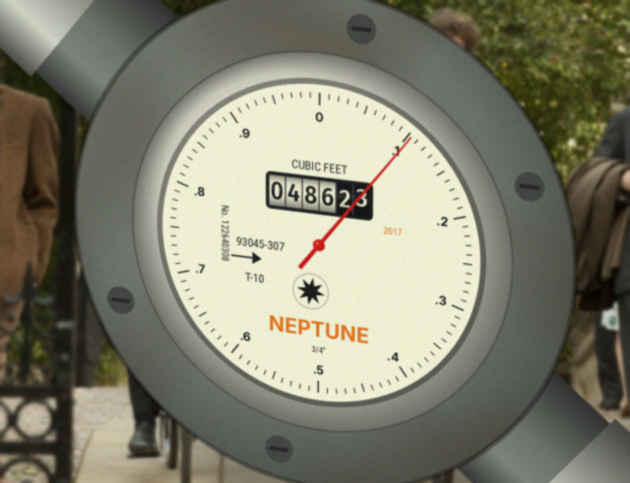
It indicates 48623.10; ft³
